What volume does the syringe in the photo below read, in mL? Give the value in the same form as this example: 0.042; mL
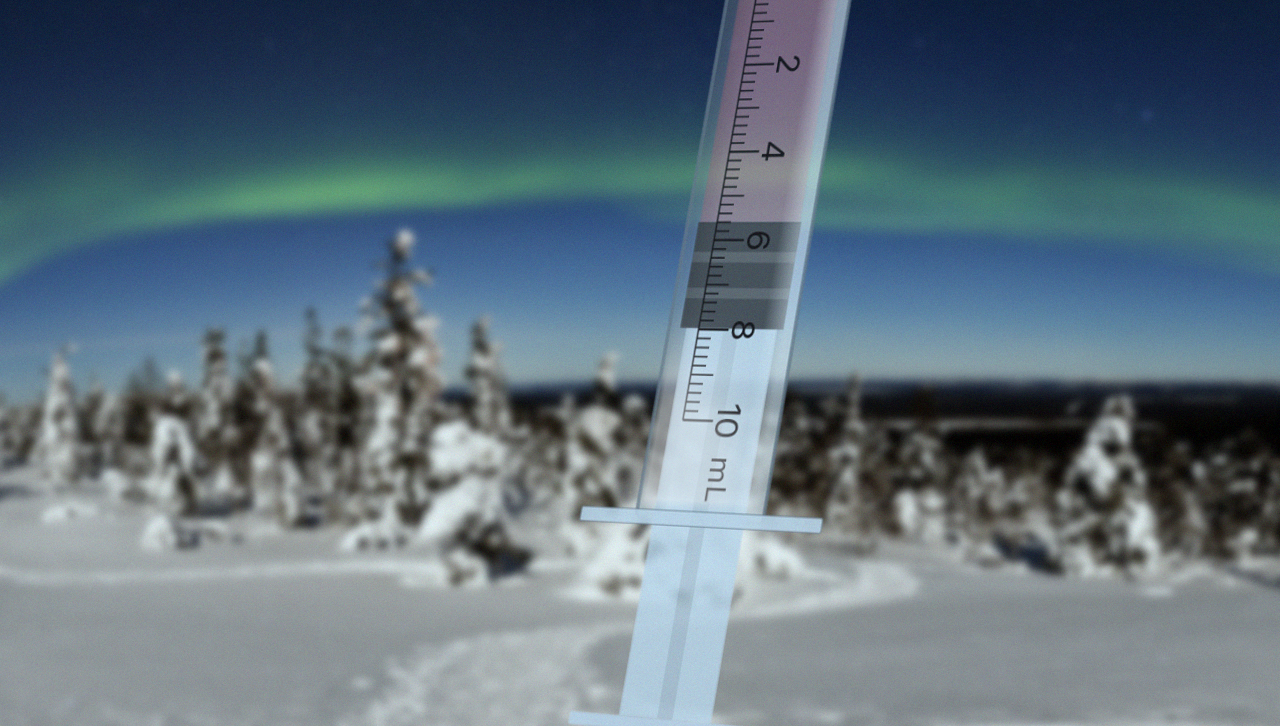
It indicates 5.6; mL
